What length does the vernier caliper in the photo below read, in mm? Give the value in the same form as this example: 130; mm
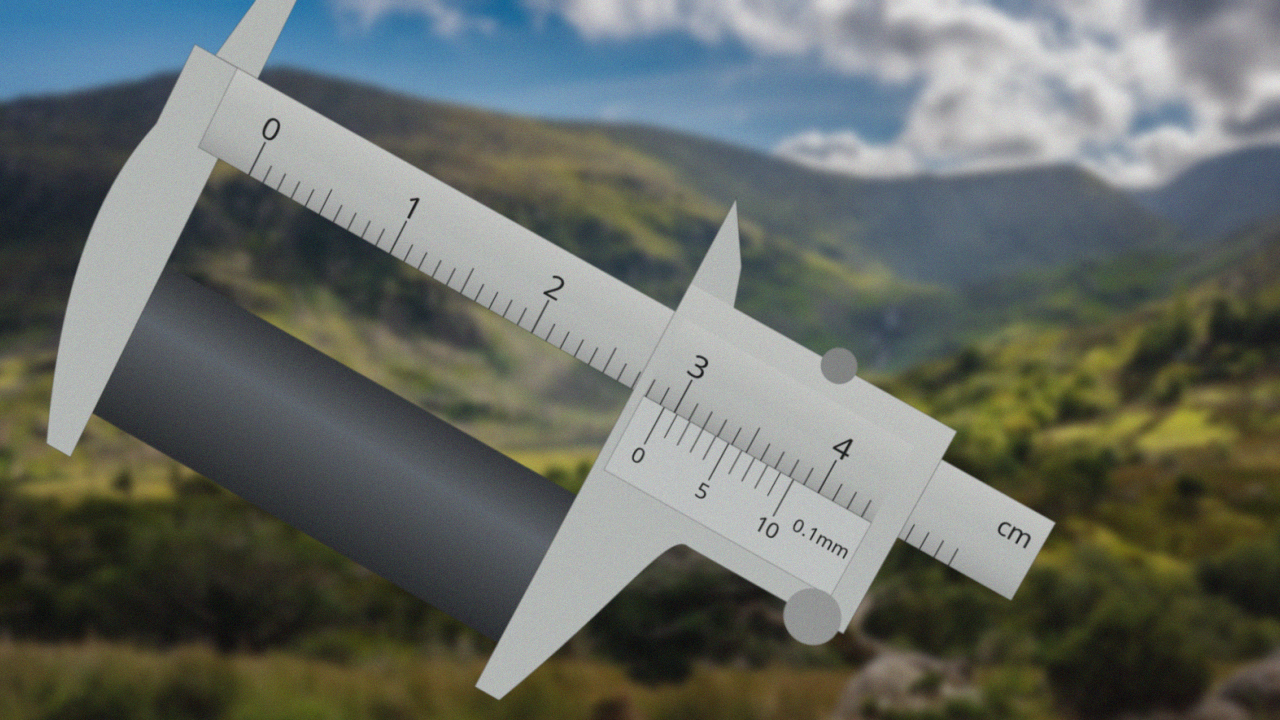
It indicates 29.3; mm
